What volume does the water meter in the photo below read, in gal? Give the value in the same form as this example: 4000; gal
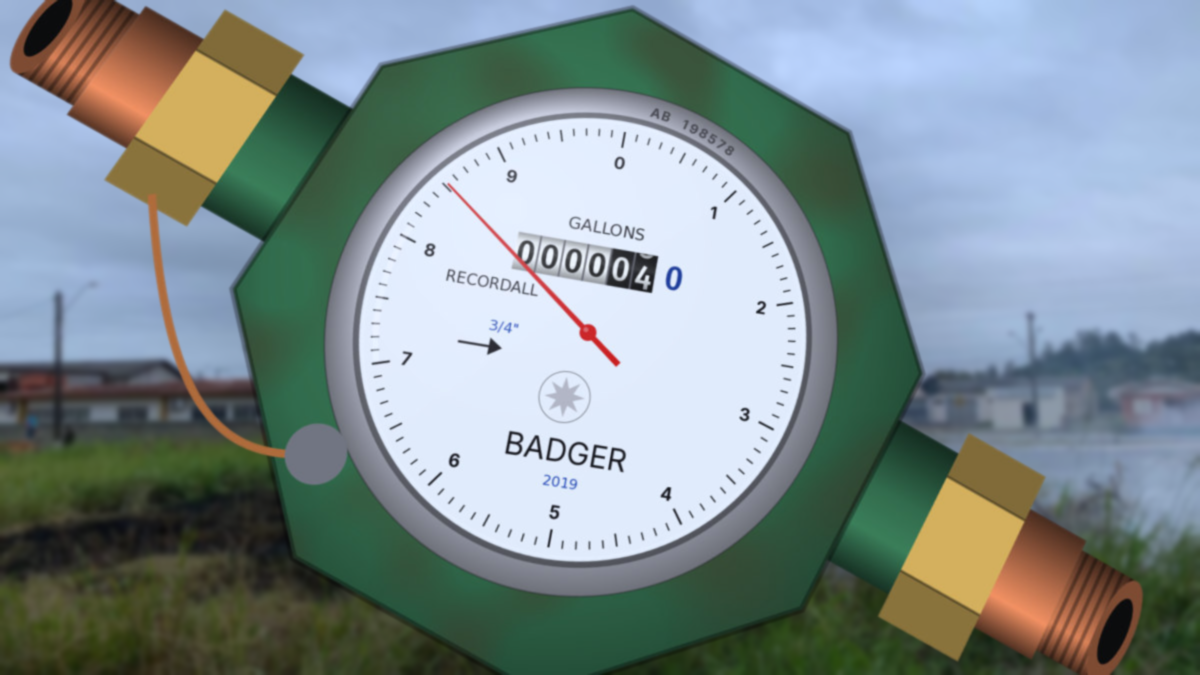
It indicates 38.5; gal
